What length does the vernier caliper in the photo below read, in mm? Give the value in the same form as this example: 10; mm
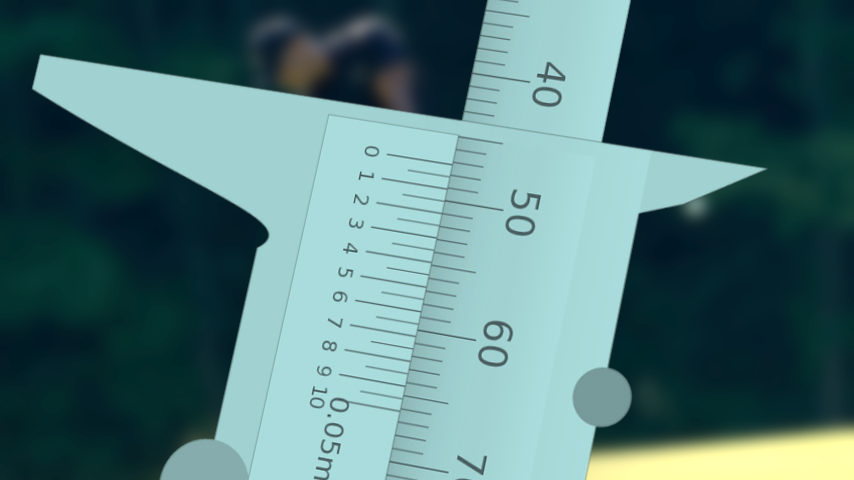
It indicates 47.2; mm
